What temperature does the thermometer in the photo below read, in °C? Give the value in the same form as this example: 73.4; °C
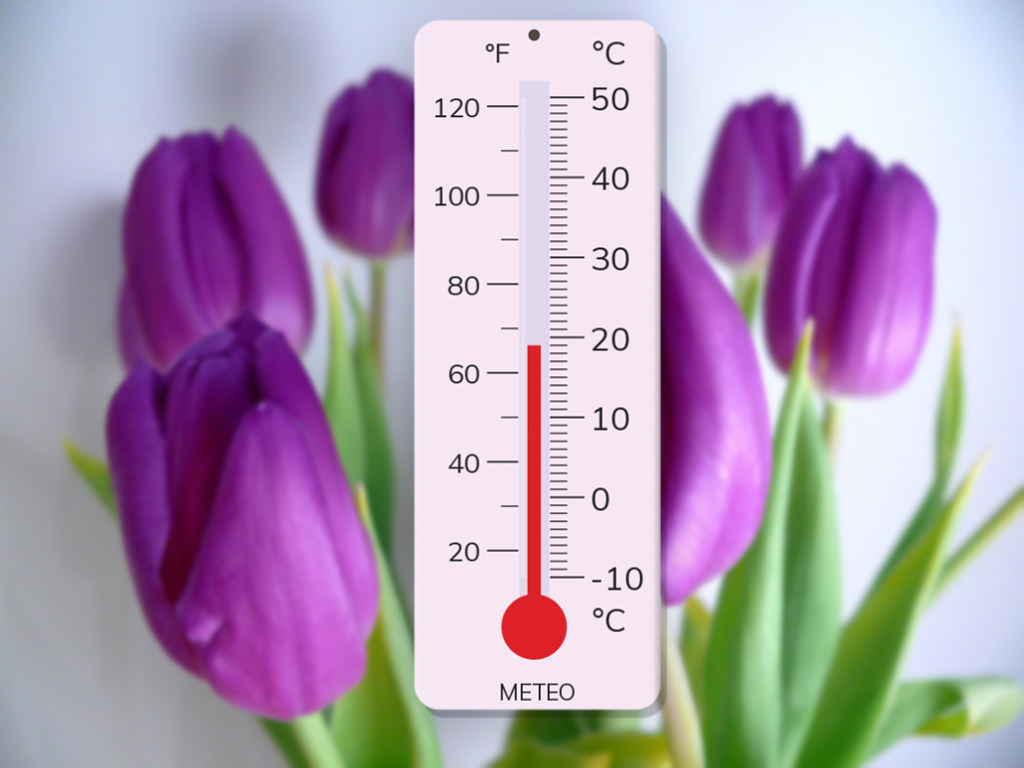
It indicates 19; °C
